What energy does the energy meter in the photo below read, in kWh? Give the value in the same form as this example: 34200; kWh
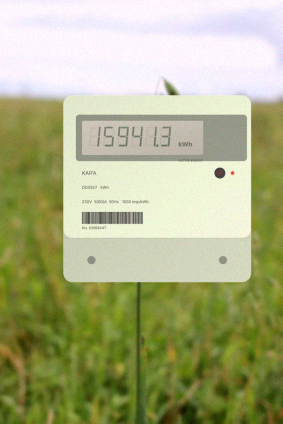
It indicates 15941.3; kWh
